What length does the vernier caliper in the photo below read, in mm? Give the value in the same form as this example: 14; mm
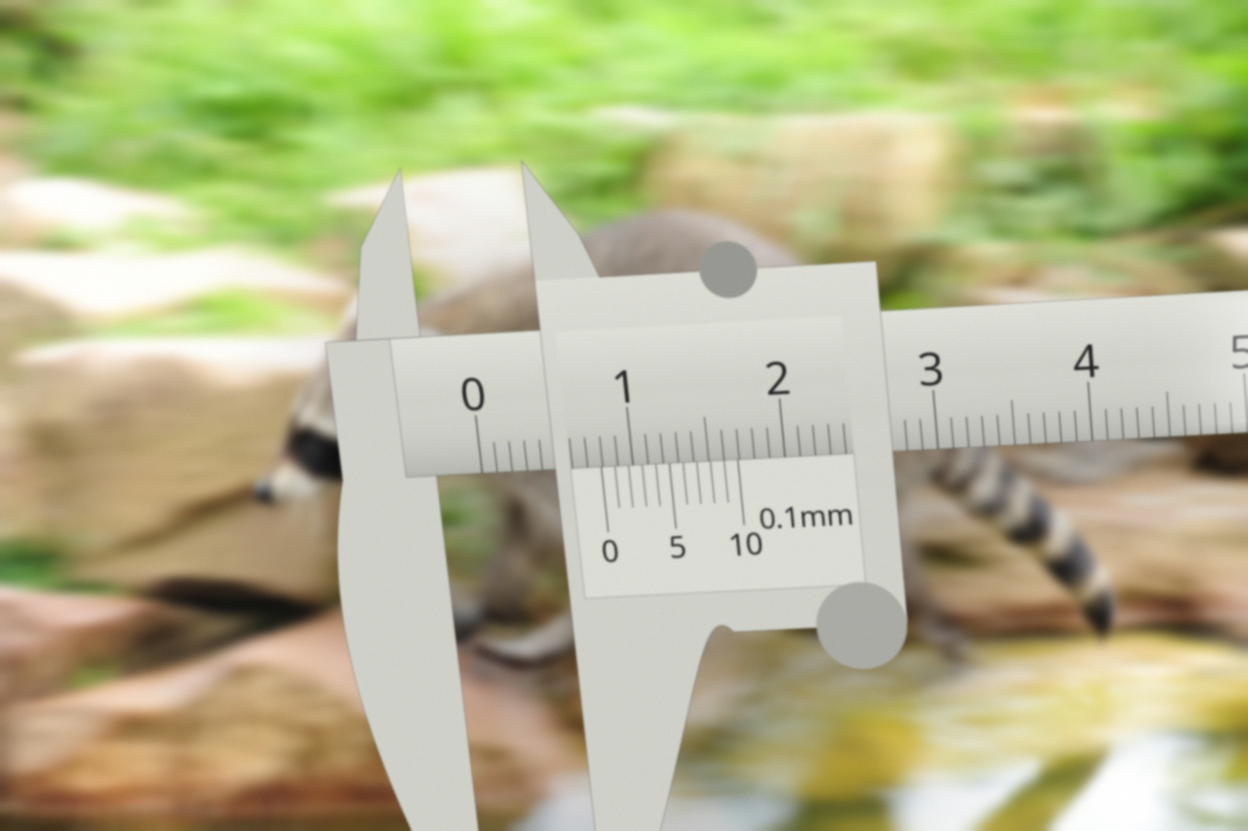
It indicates 7.9; mm
